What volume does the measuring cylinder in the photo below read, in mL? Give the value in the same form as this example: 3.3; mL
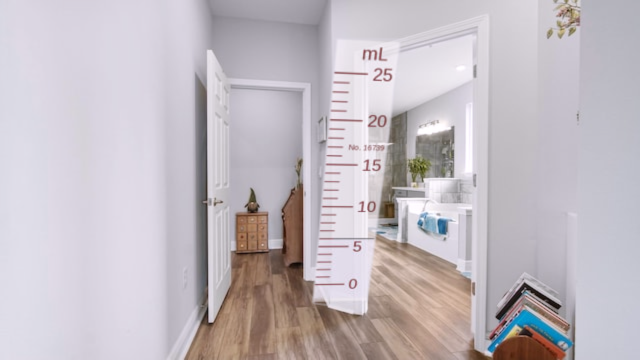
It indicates 6; mL
